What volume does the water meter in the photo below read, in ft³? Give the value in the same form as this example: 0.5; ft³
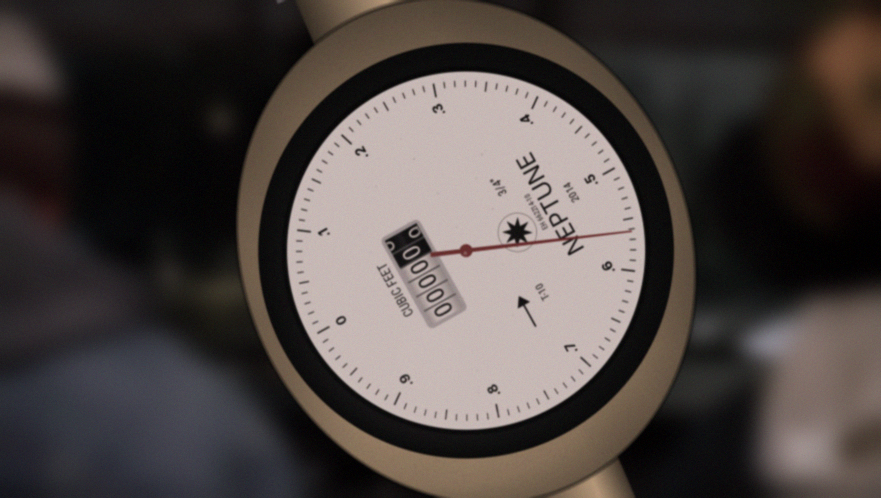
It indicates 8.56; ft³
